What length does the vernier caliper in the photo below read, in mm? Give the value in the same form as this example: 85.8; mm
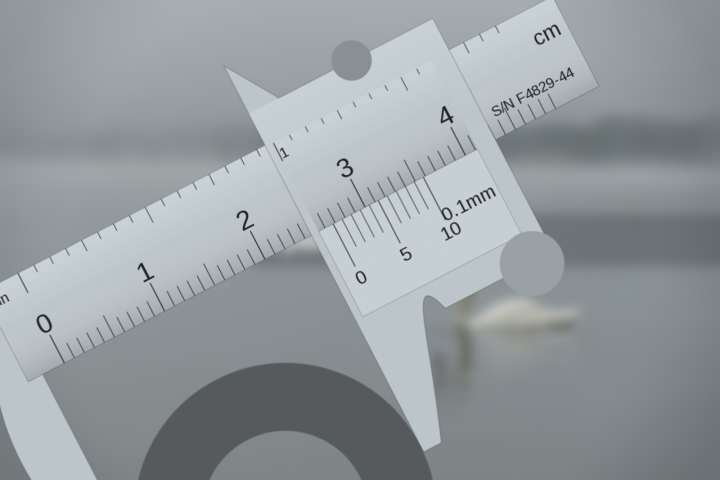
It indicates 26.8; mm
